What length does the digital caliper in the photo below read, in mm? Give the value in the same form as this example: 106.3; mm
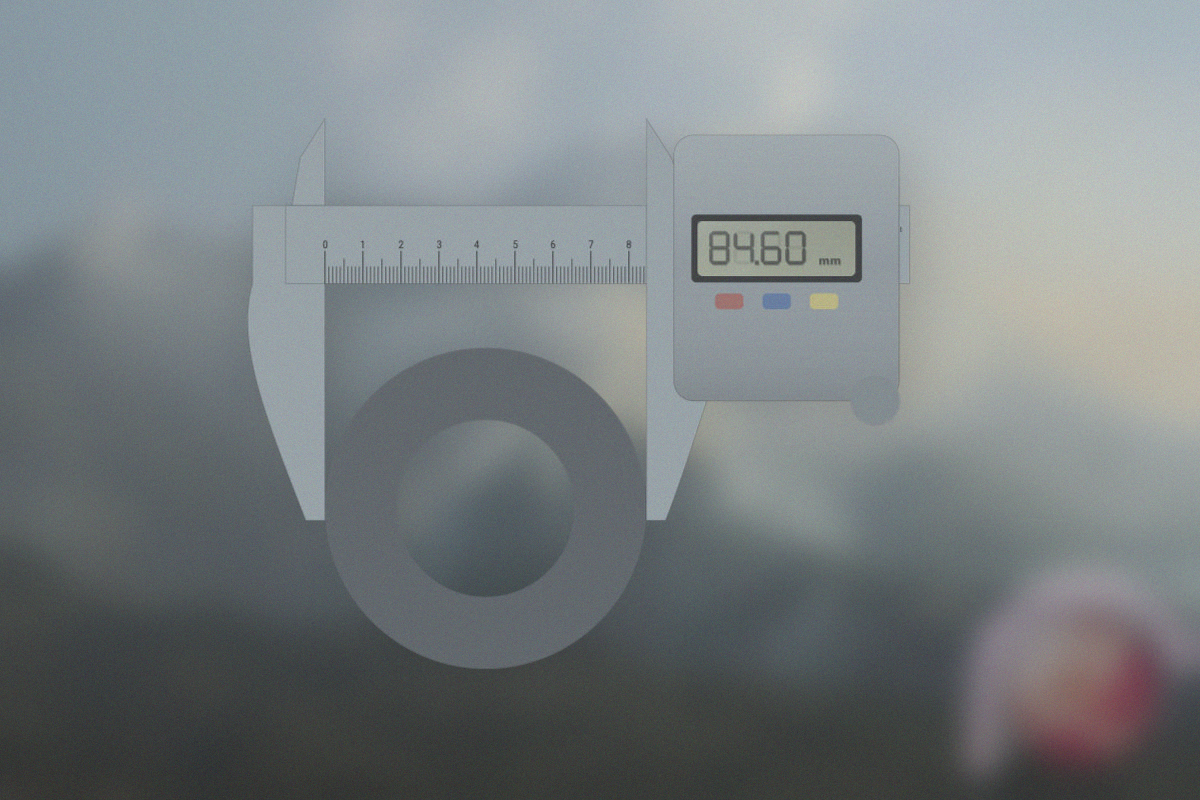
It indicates 84.60; mm
